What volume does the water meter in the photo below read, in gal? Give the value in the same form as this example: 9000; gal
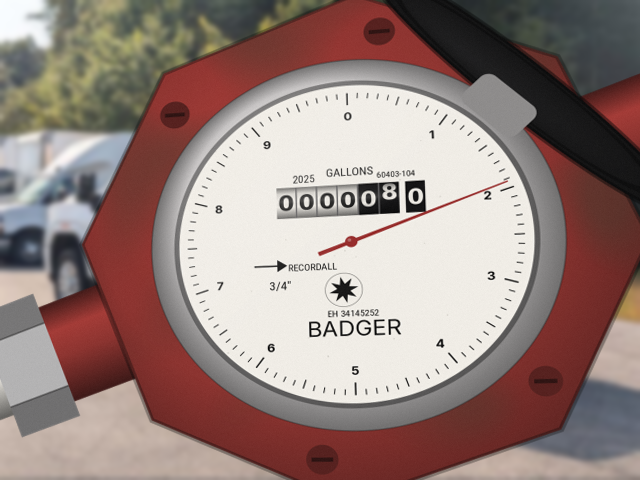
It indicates 81.9; gal
